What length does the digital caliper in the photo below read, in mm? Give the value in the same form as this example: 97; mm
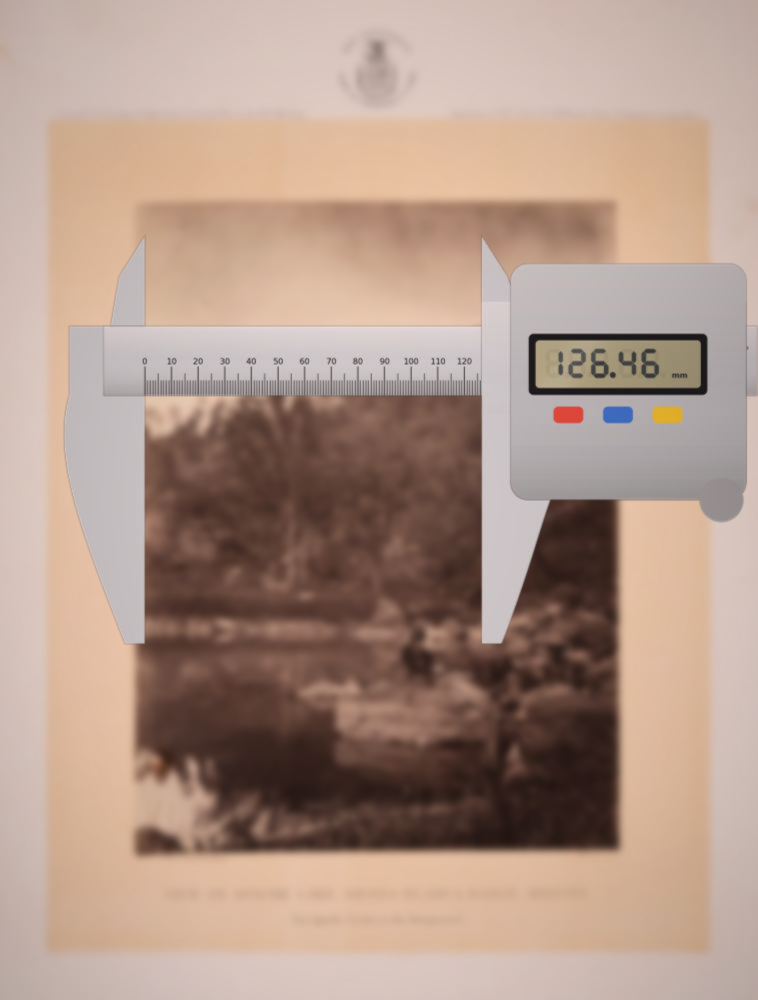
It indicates 126.46; mm
